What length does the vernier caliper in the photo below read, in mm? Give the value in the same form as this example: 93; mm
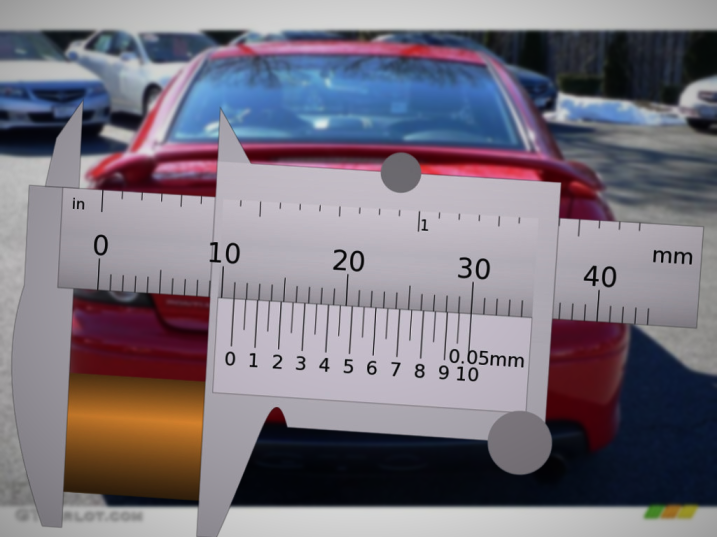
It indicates 11.0; mm
